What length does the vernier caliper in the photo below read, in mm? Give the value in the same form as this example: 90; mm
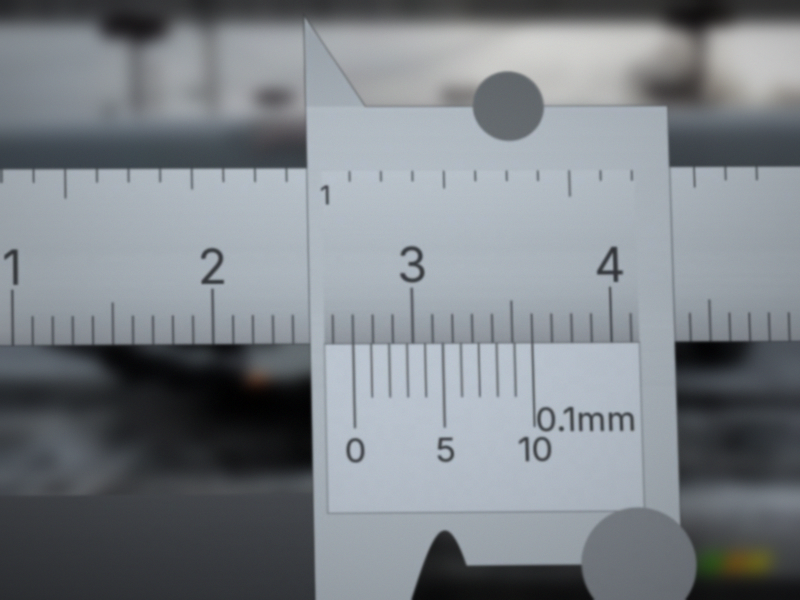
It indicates 27.0; mm
